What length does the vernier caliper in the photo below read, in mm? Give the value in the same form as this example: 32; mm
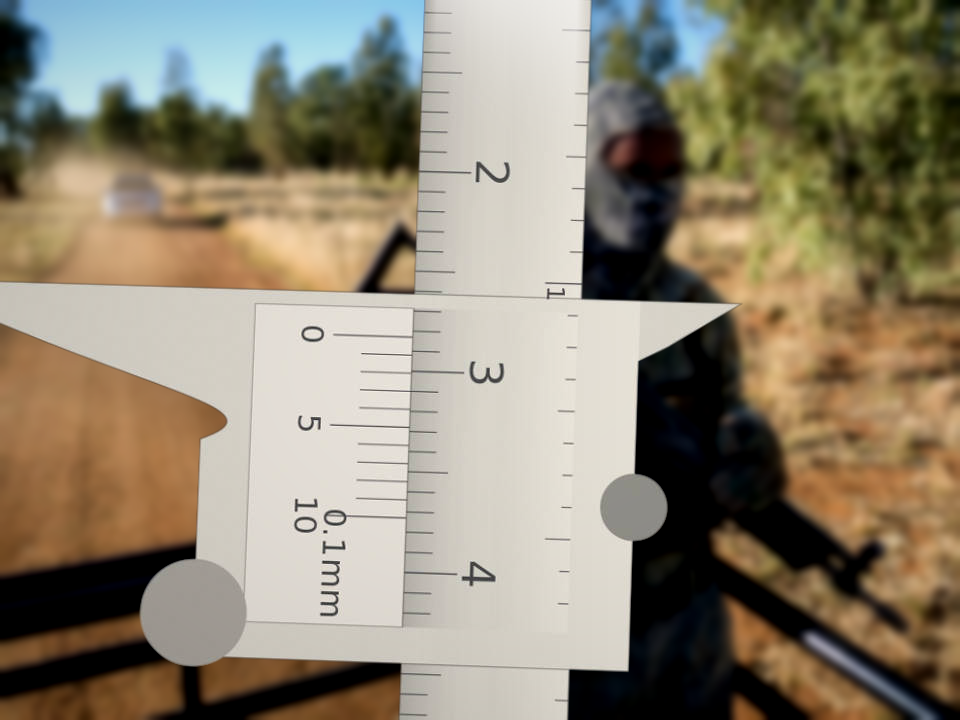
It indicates 28.3; mm
